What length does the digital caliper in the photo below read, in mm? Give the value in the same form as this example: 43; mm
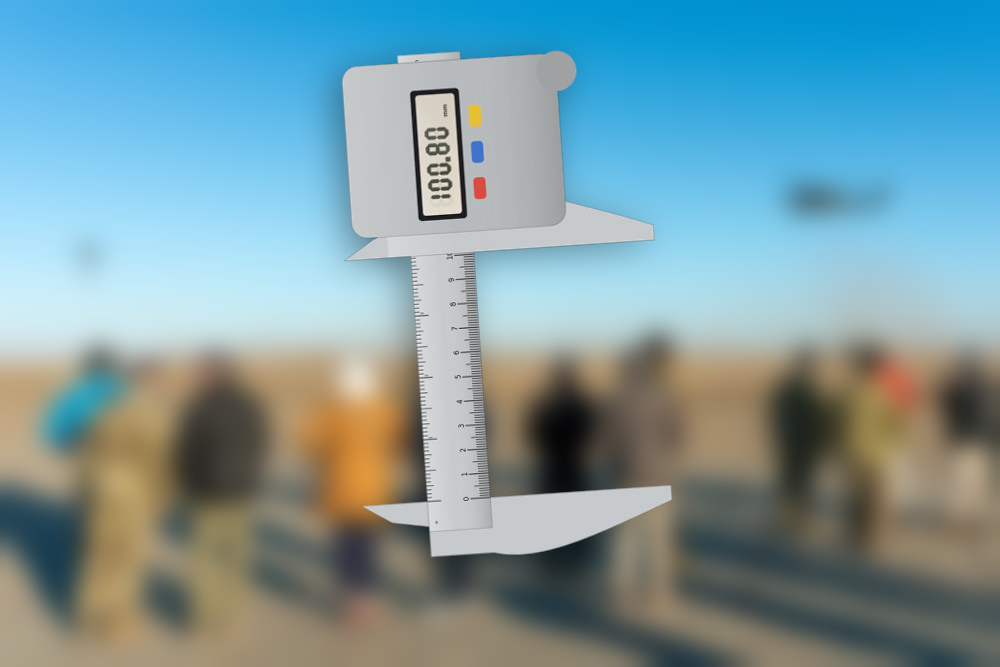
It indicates 100.80; mm
